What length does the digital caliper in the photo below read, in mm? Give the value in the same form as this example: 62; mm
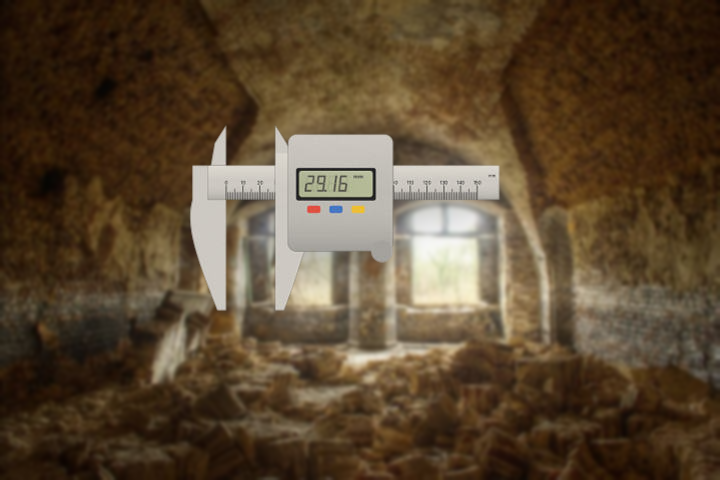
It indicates 29.16; mm
